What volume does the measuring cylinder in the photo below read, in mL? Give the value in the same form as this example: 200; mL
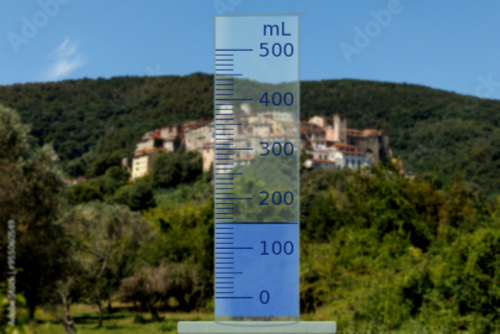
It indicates 150; mL
